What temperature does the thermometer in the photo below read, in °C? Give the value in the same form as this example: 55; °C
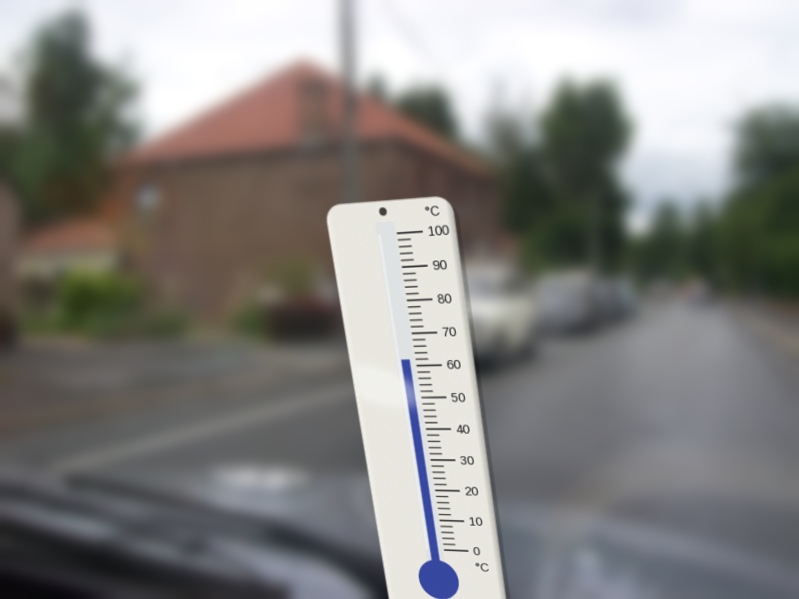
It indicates 62; °C
